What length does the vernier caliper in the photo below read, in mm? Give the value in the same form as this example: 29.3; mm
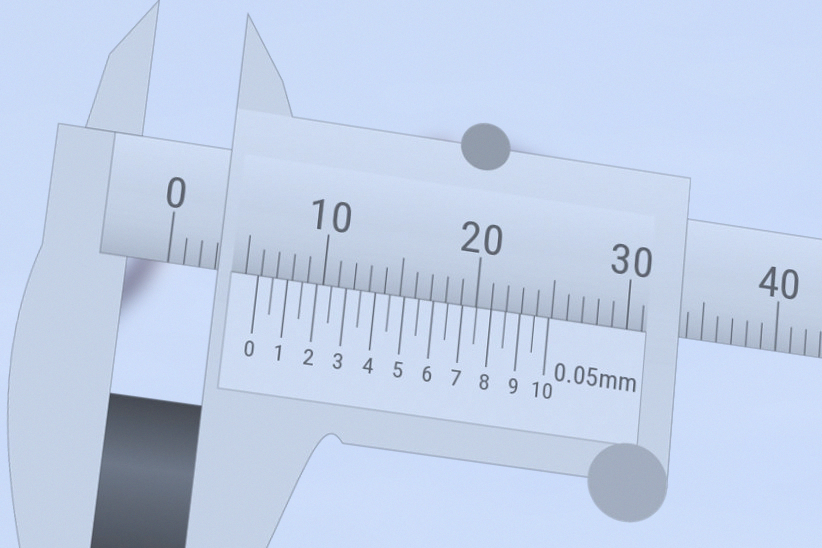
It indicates 5.8; mm
